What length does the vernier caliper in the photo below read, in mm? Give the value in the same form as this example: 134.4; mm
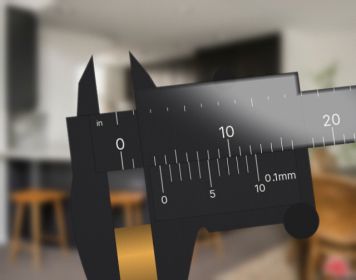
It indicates 3.4; mm
